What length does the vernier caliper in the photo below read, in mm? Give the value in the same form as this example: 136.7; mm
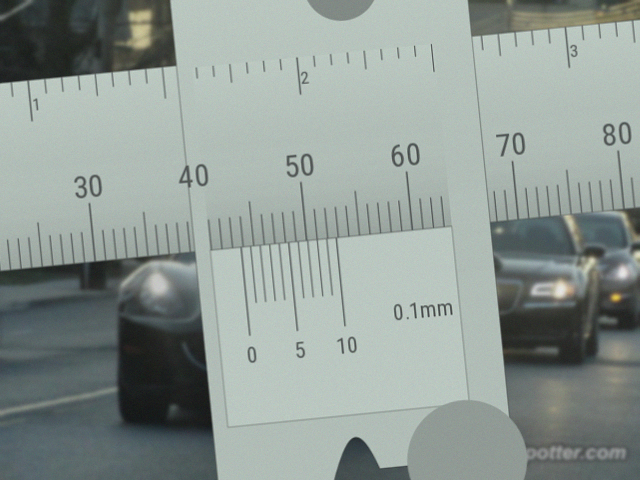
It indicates 43.8; mm
